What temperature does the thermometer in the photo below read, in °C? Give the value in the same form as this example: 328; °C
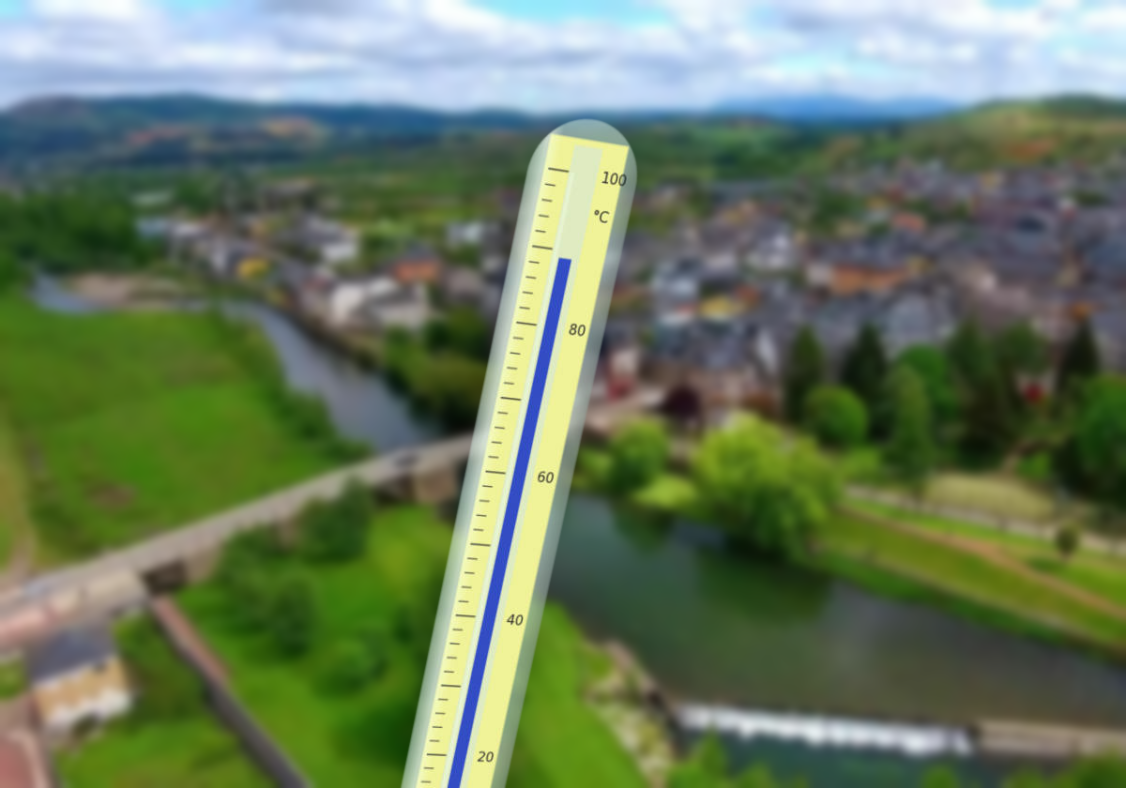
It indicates 89; °C
